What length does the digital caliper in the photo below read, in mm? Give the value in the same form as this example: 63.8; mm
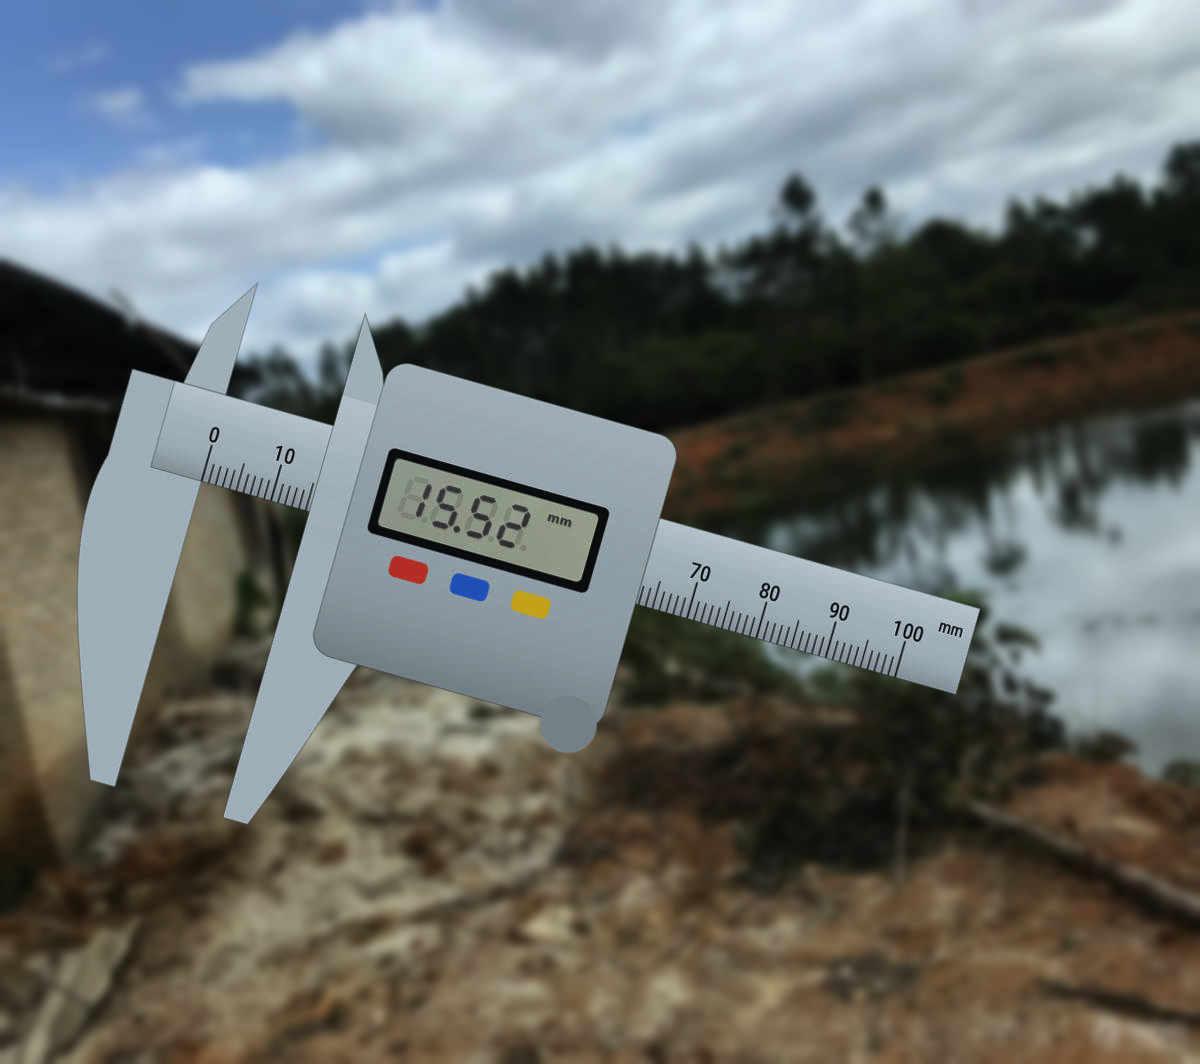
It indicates 15.52; mm
